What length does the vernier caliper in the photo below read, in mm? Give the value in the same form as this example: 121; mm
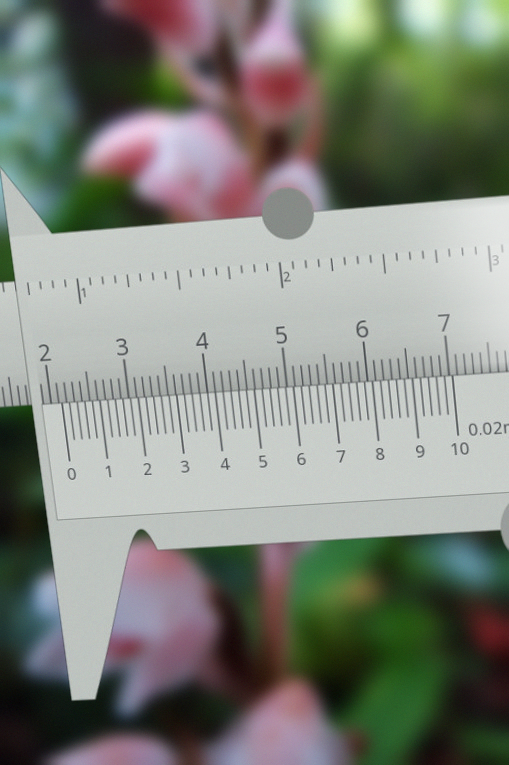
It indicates 21.4; mm
